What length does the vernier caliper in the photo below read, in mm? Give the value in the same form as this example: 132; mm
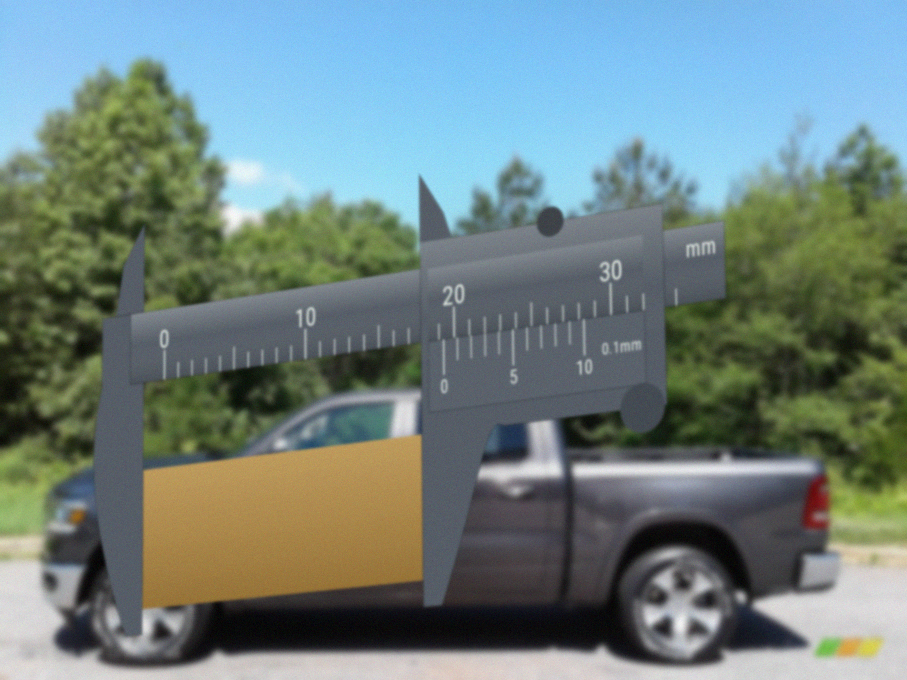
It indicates 19.3; mm
